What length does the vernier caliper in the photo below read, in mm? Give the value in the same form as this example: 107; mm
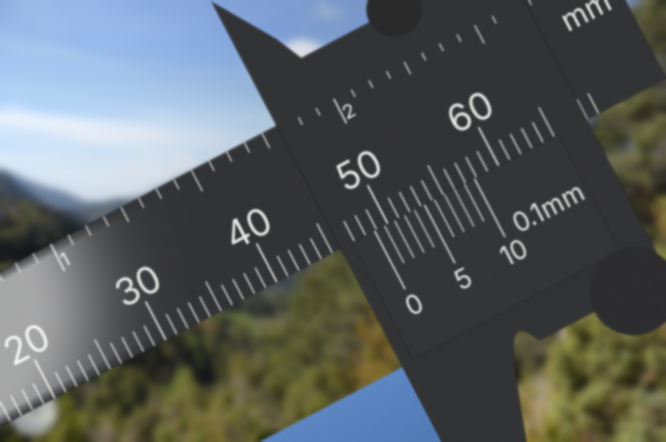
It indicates 48.8; mm
